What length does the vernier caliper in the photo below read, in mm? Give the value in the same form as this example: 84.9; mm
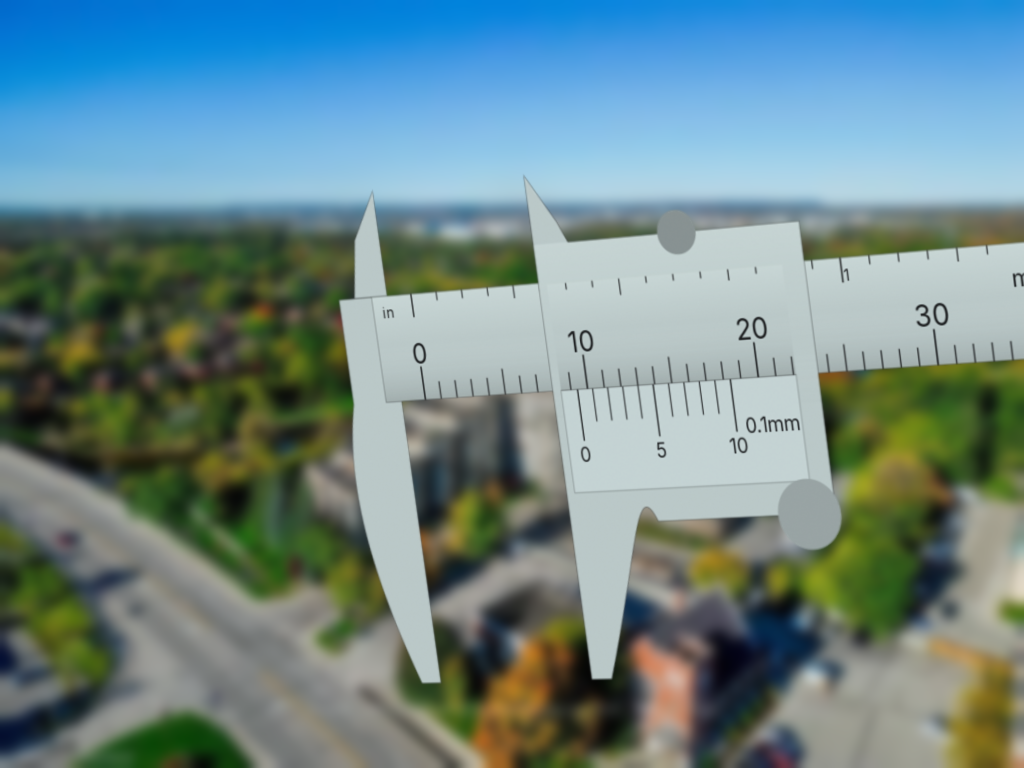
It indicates 9.4; mm
